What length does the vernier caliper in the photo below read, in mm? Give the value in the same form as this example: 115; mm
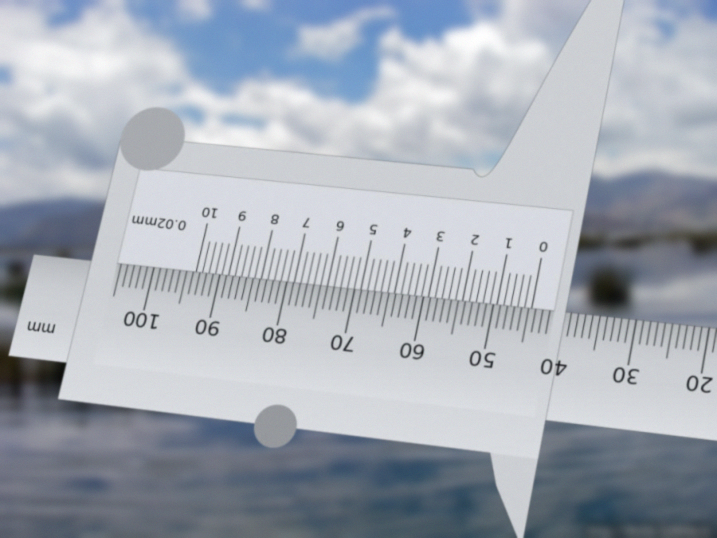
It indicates 44.6; mm
